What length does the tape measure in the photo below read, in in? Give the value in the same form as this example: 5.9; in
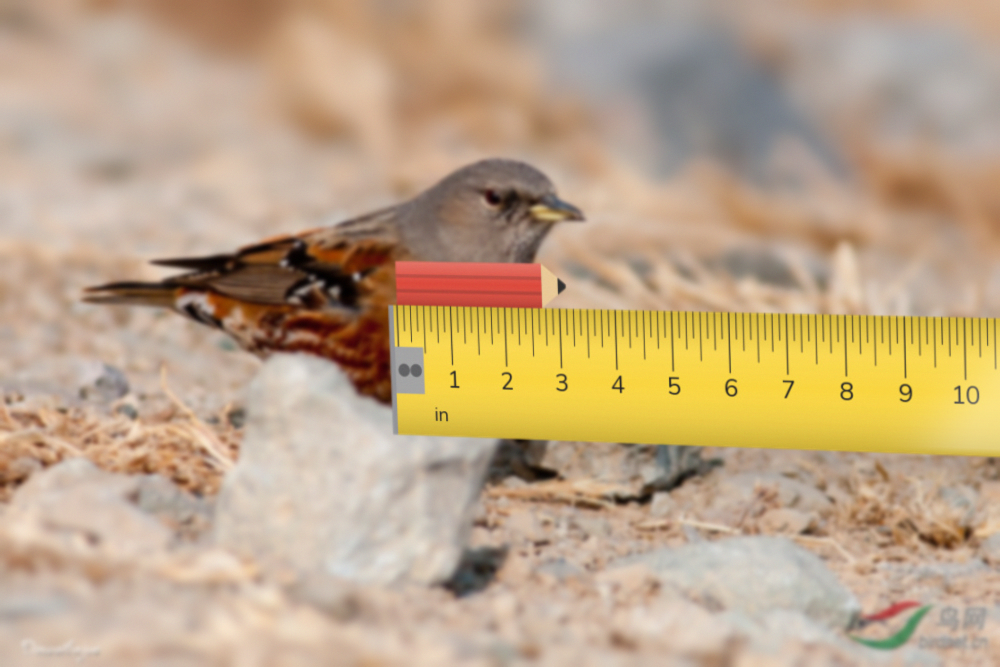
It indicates 3.125; in
